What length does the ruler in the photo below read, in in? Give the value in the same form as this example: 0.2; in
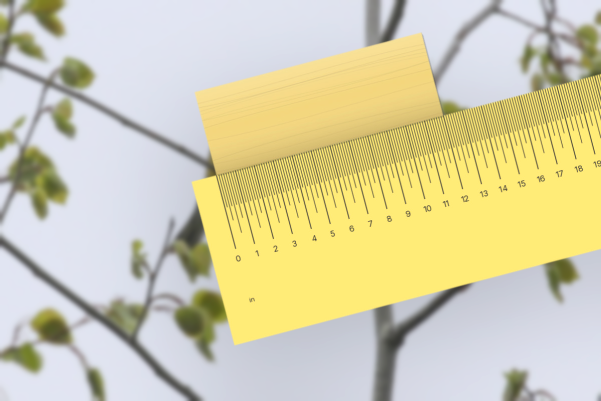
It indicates 12; in
